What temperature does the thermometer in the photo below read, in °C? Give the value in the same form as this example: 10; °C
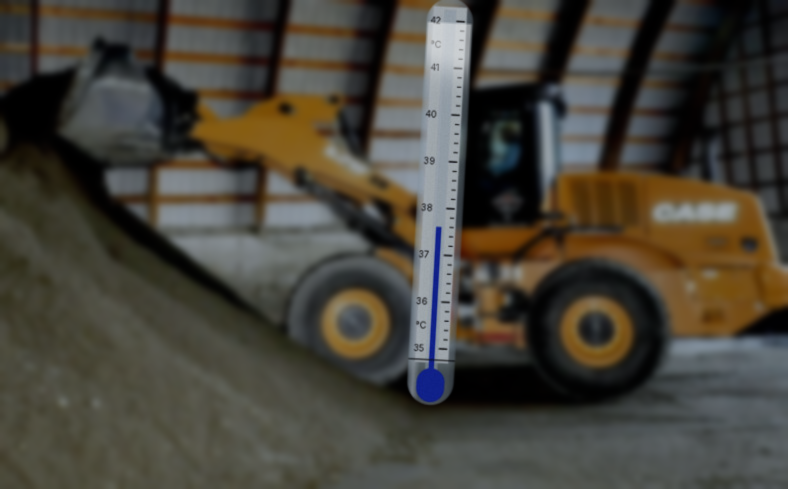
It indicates 37.6; °C
